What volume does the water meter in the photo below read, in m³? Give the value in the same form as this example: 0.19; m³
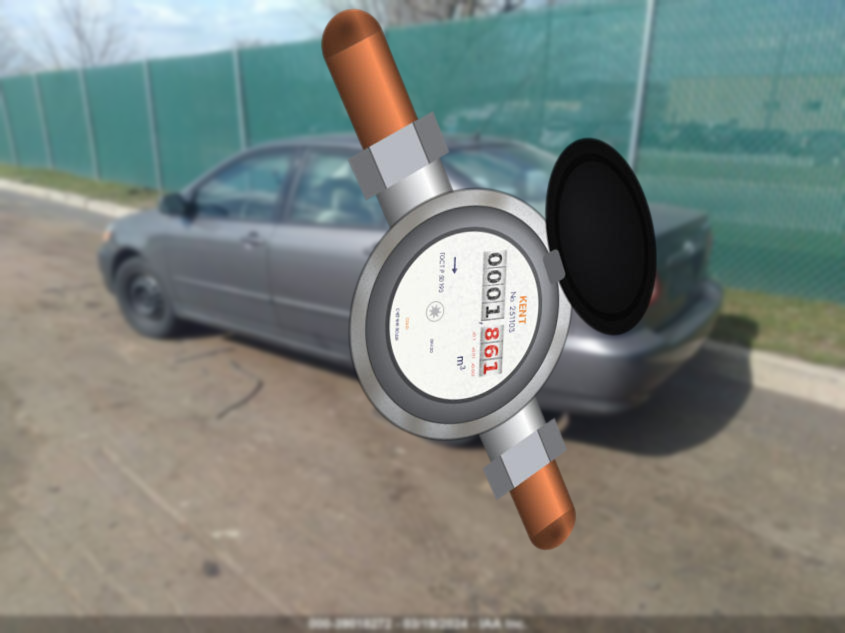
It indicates 1.861; m³
